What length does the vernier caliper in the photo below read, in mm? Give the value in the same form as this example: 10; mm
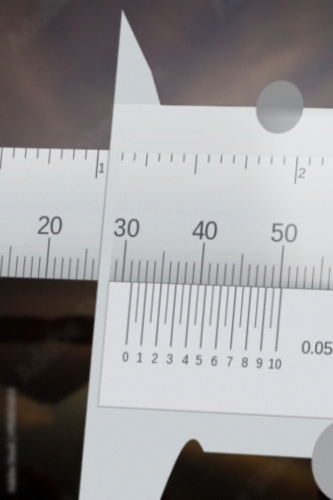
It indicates 31.2; mm
